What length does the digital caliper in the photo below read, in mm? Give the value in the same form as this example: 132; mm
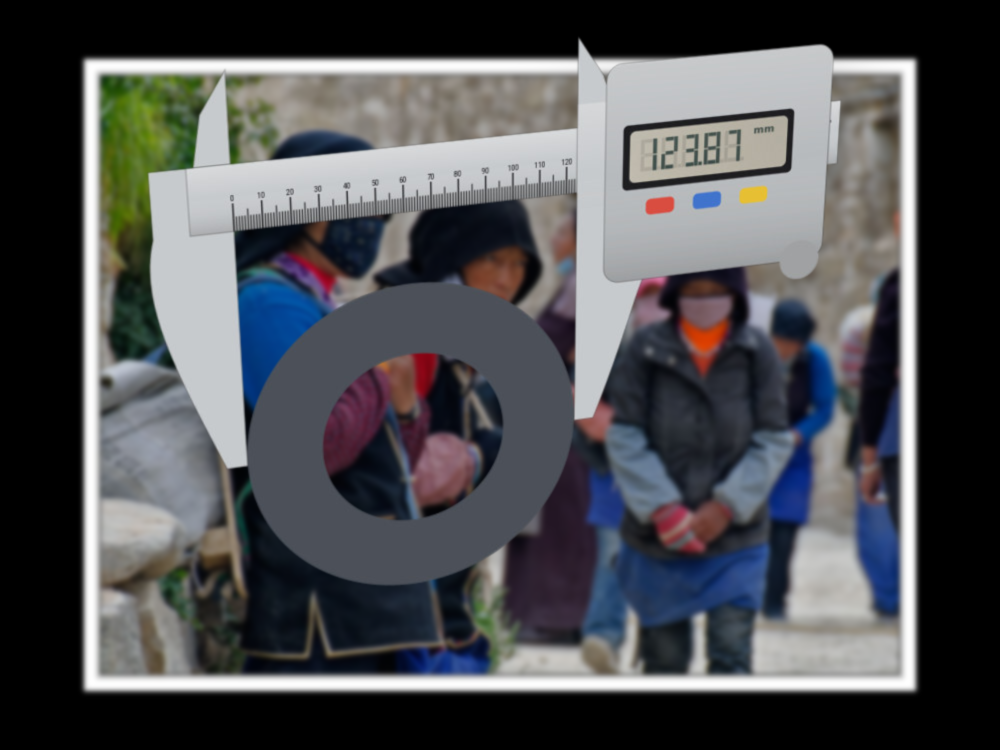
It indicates 123.87; mm
